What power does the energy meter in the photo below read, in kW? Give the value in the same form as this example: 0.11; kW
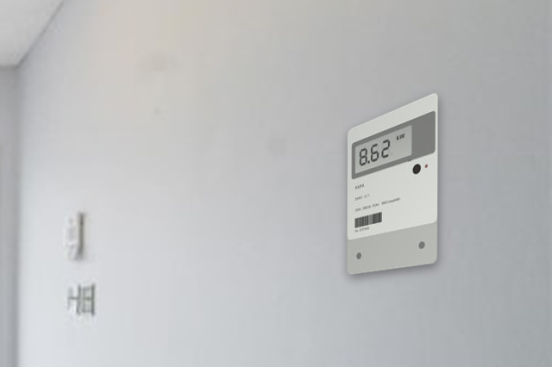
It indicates 8.62; kW
